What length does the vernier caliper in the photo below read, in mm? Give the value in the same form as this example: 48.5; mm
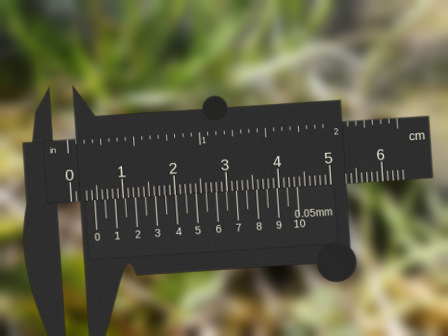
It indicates 4.5; mm
